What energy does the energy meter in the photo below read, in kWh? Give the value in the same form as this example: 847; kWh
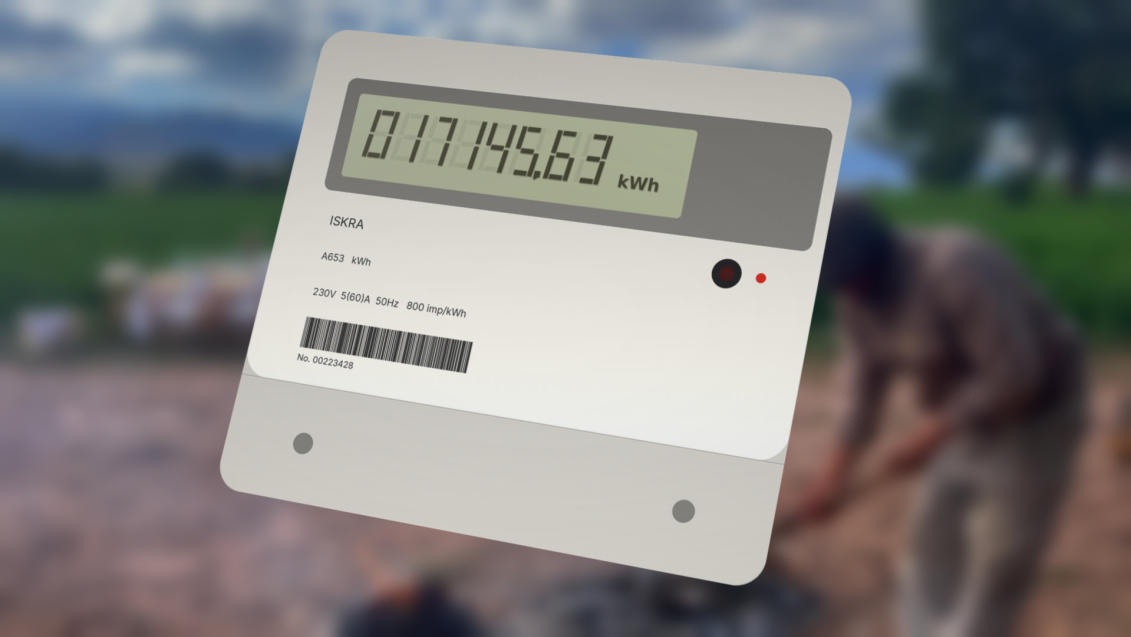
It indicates 17145.63; kWh
